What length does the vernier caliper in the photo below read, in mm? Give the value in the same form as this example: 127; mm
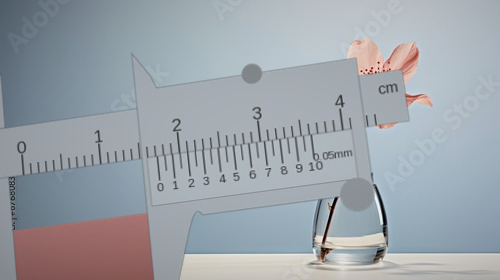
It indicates 17.2; mm
